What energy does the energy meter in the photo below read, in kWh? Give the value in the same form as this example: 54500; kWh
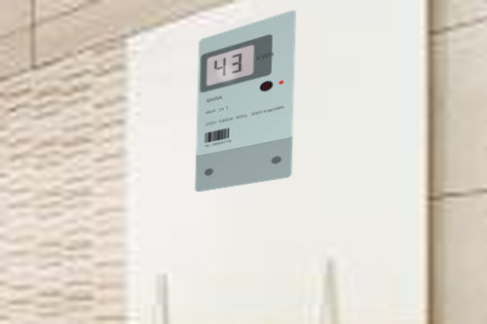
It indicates 43; kWh
